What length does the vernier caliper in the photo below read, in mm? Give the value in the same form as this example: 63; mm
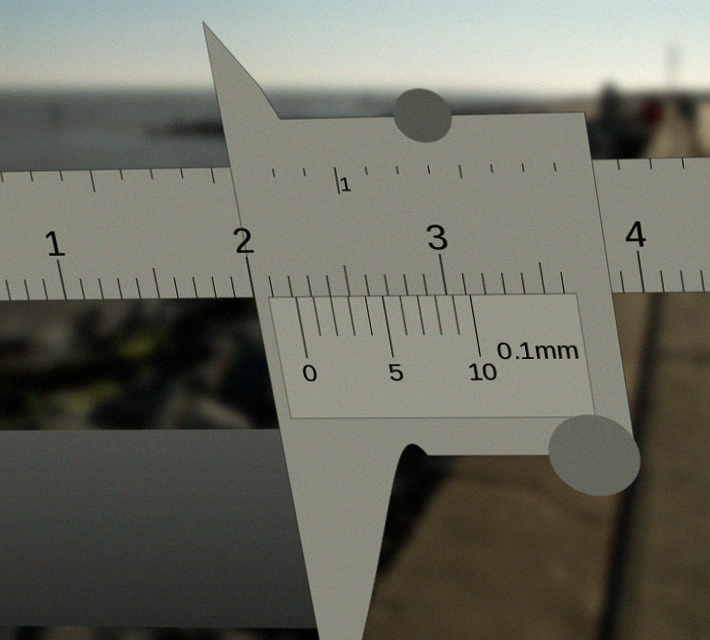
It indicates 22.2; mm
